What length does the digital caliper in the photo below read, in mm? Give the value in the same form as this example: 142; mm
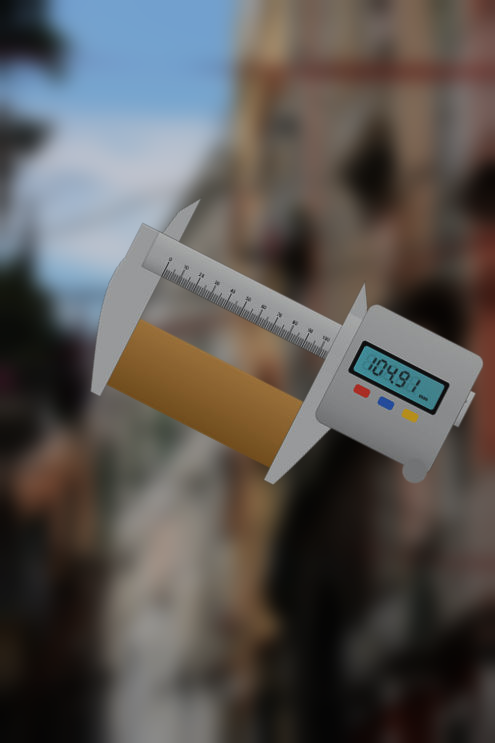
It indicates 104.91; mm
